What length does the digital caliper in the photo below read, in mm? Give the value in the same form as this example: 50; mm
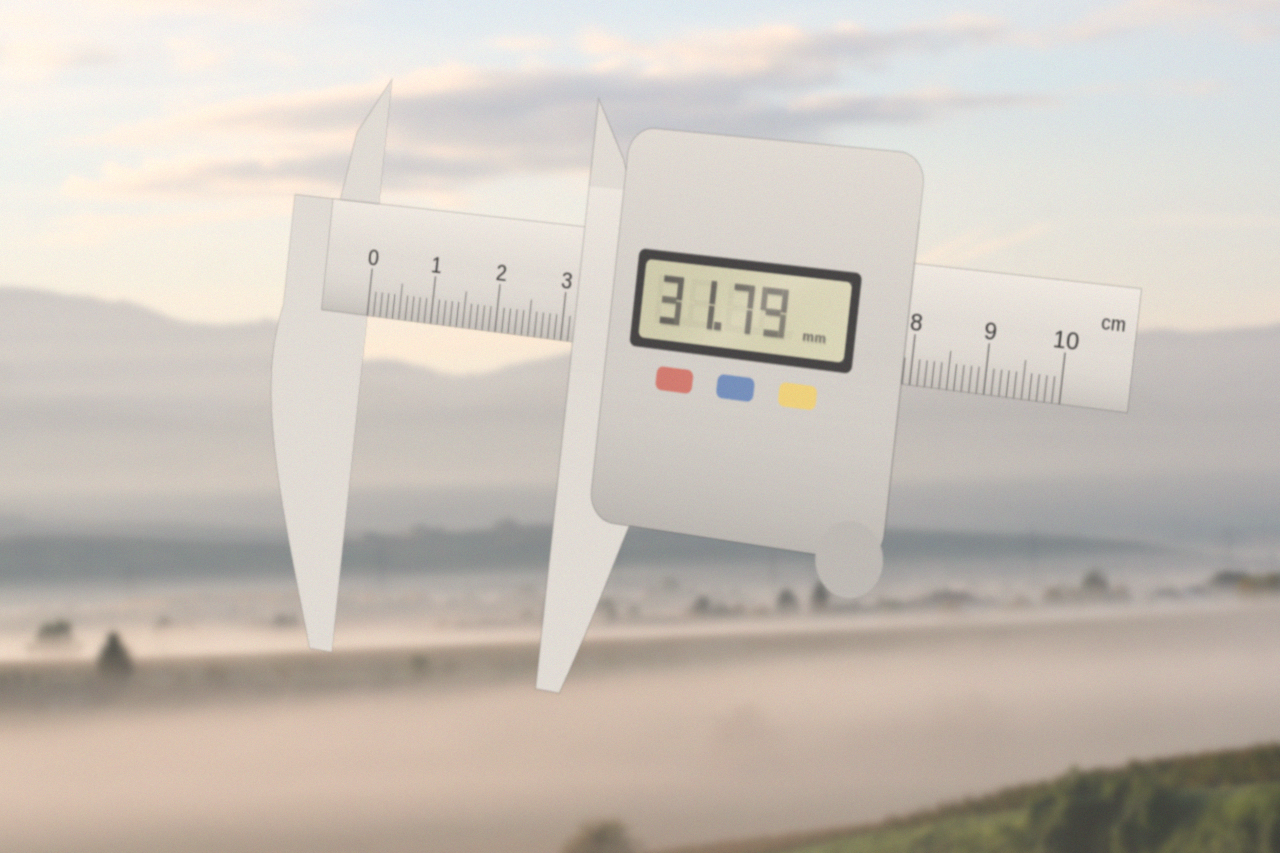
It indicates 31.79; mm
